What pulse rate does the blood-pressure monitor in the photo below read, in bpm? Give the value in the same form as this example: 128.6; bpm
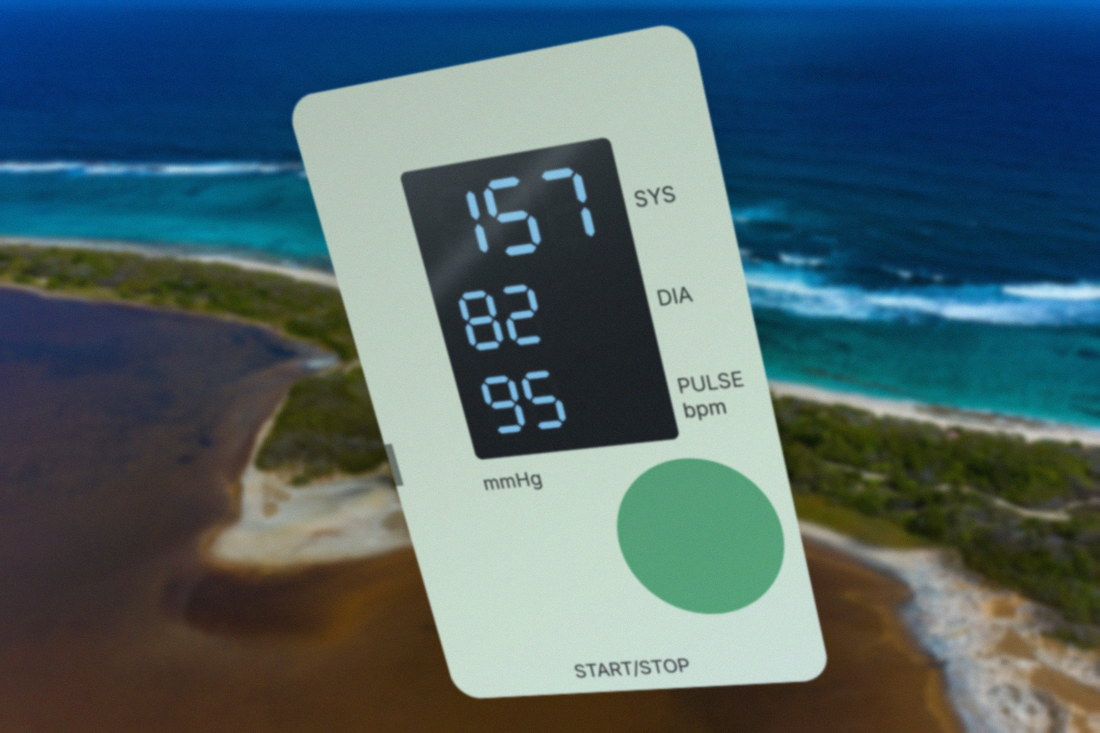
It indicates 95; bpm
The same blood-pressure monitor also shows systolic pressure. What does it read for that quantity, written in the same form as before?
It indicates 157; mmHg
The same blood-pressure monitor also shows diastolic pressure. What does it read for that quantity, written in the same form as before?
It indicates 82; mmHg
